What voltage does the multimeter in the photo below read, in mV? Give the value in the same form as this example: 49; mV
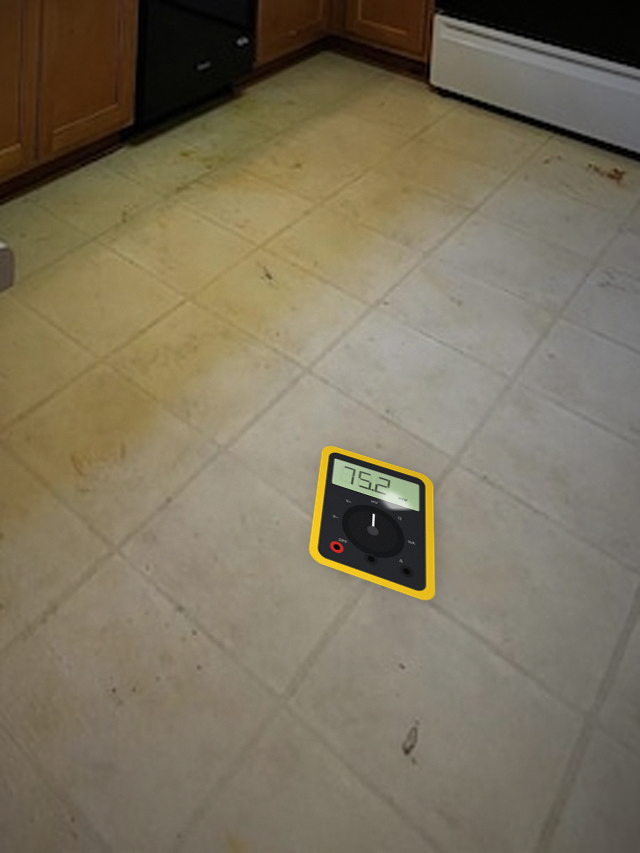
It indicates 75.2; mV
